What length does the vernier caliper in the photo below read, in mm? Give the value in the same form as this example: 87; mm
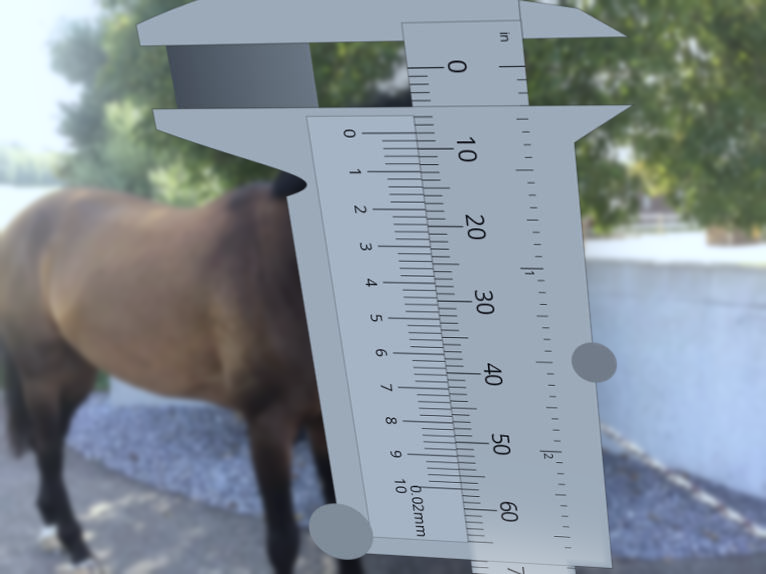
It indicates 8.0; mm
